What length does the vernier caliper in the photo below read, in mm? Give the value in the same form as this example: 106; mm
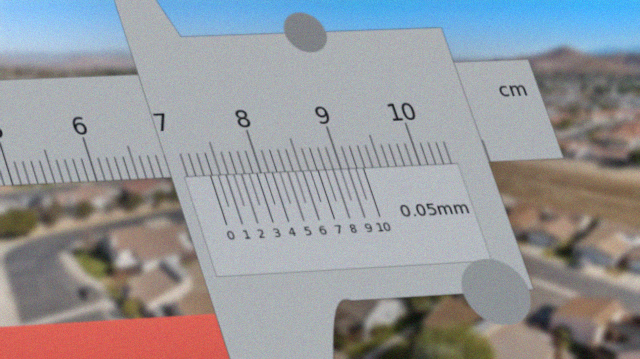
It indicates 73.8; mm
